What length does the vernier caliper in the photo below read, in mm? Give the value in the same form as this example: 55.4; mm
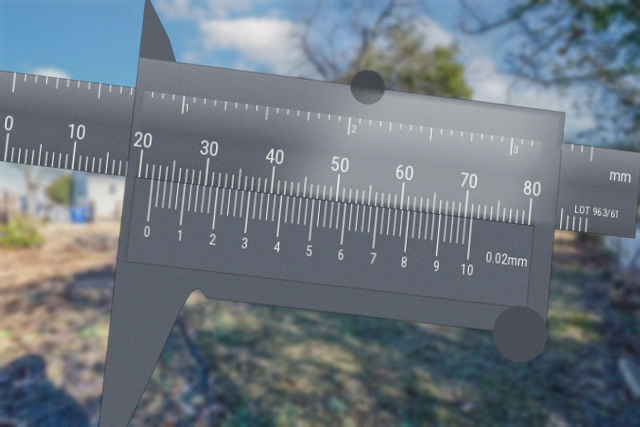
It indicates 22.0; mm
